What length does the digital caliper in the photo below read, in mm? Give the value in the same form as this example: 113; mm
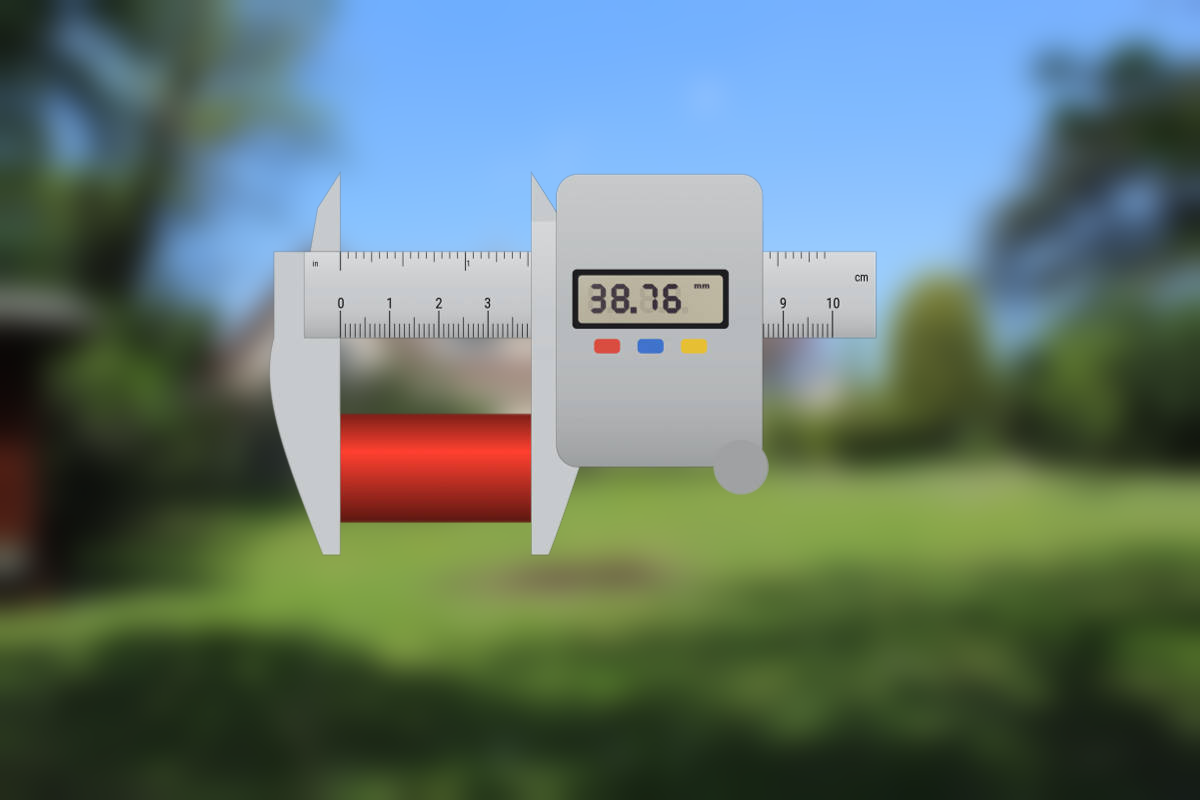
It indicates 38.76; mm
